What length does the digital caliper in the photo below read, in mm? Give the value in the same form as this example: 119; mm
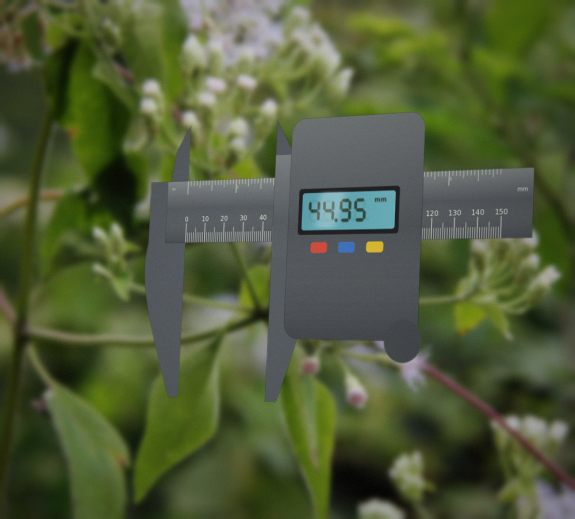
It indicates 44.95; mm
